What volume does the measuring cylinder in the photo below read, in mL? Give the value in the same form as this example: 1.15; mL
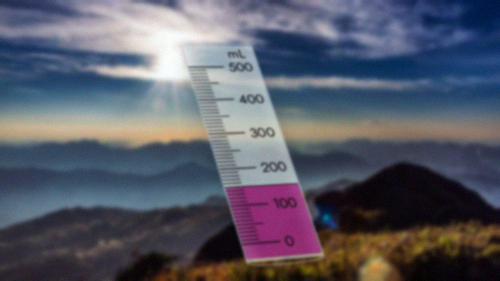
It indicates 150; mL
